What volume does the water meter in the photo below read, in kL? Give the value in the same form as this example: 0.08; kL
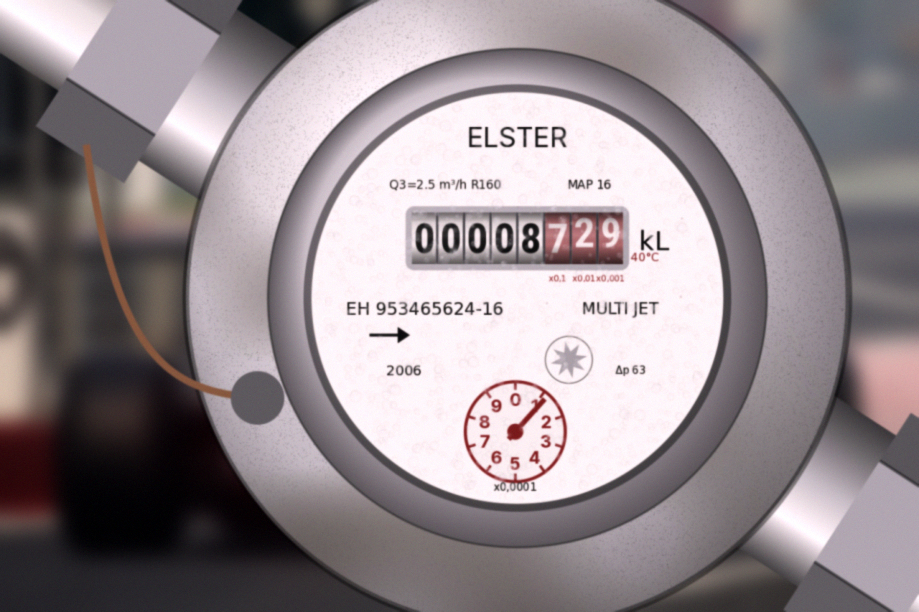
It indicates 8.7291; kL
